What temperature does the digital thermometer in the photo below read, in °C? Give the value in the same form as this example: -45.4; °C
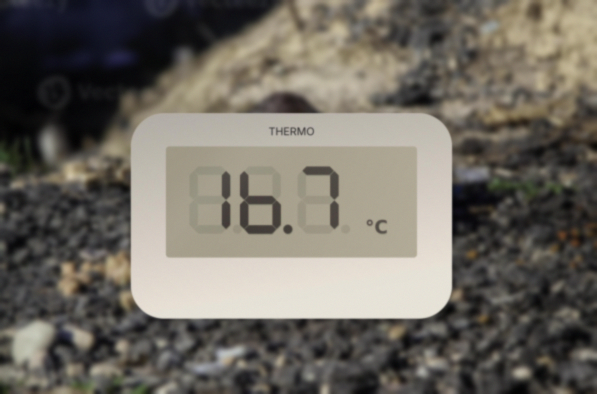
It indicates 16.7; °C
